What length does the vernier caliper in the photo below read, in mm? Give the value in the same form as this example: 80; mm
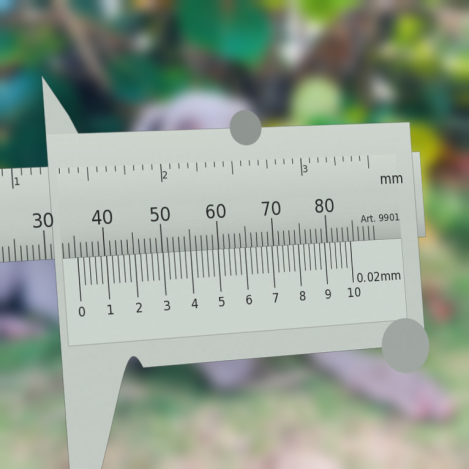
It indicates 35.4; mm
